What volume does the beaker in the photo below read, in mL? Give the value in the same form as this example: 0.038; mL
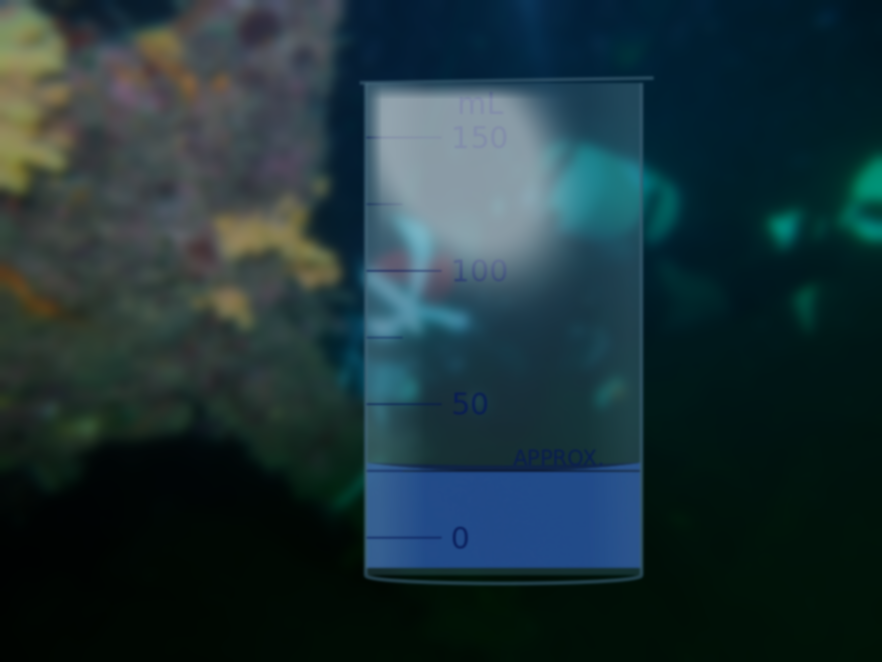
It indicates 25; mL
